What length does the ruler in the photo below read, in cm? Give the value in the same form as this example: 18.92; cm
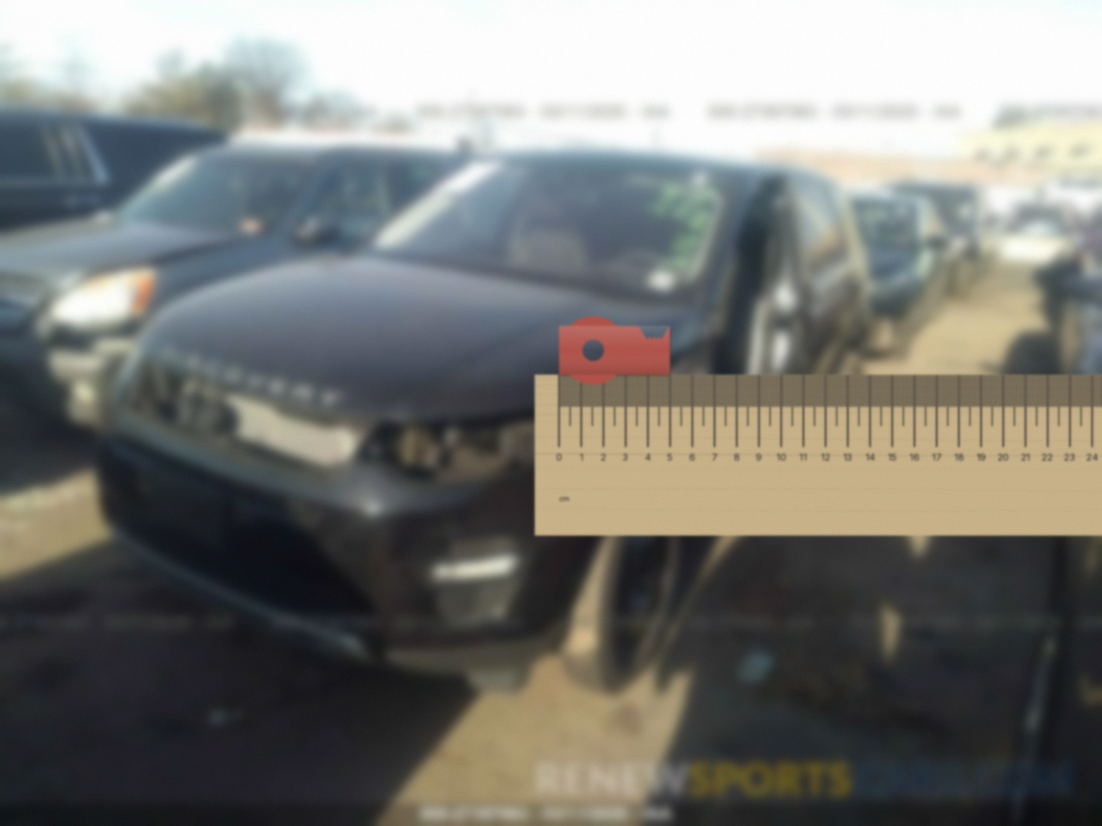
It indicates 5; cm
